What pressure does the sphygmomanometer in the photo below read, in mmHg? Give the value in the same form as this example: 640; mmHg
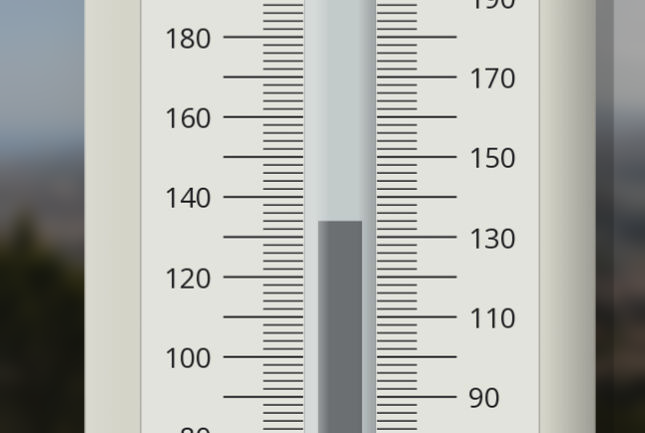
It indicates 134; mmHg
